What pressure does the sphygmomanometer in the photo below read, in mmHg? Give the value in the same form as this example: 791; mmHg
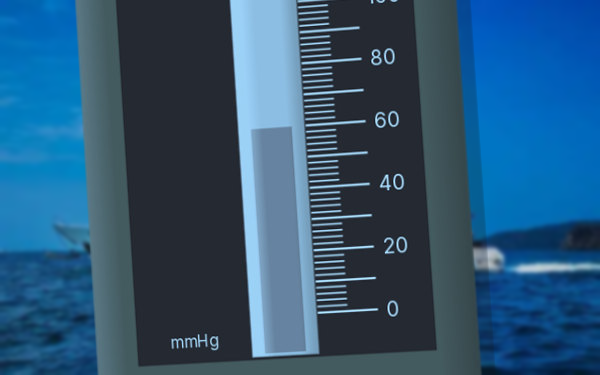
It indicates 60; mmHg
